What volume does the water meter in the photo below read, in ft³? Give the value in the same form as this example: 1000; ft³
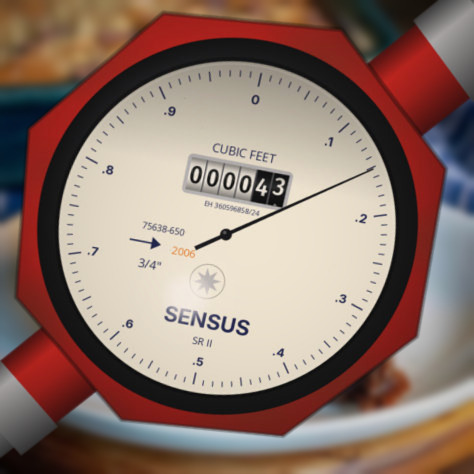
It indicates 43.15; ft³
